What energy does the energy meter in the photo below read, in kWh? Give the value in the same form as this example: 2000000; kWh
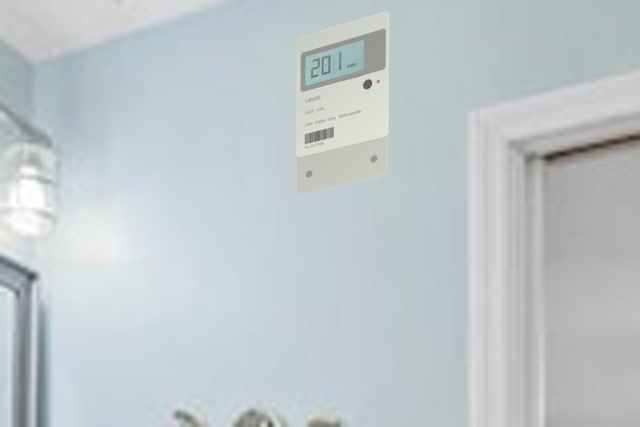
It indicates 201; kWh
